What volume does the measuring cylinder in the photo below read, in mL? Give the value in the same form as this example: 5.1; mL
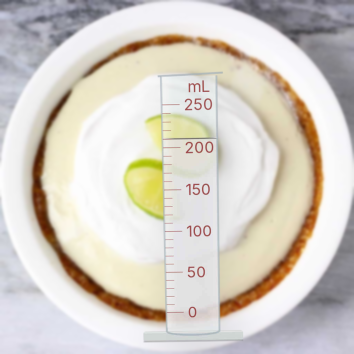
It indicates 210; mL
